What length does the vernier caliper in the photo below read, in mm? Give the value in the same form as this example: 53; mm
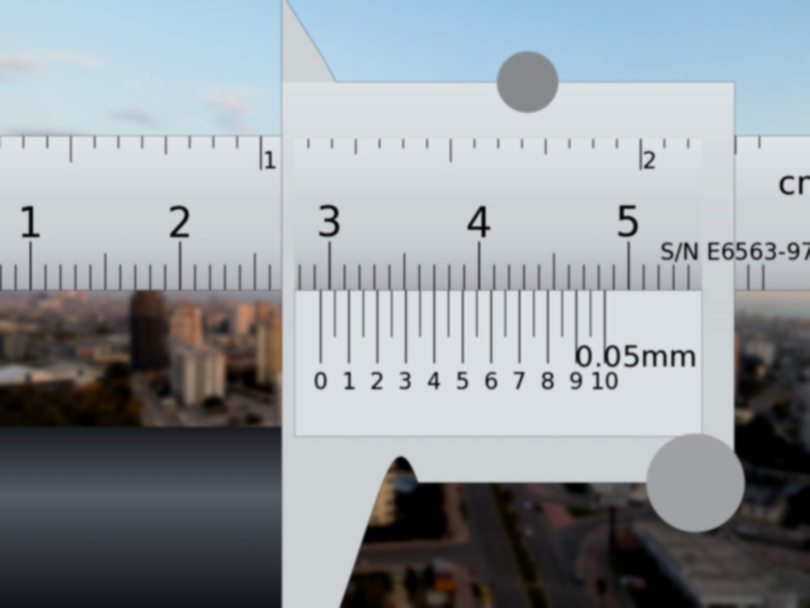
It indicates 29.4; mm
